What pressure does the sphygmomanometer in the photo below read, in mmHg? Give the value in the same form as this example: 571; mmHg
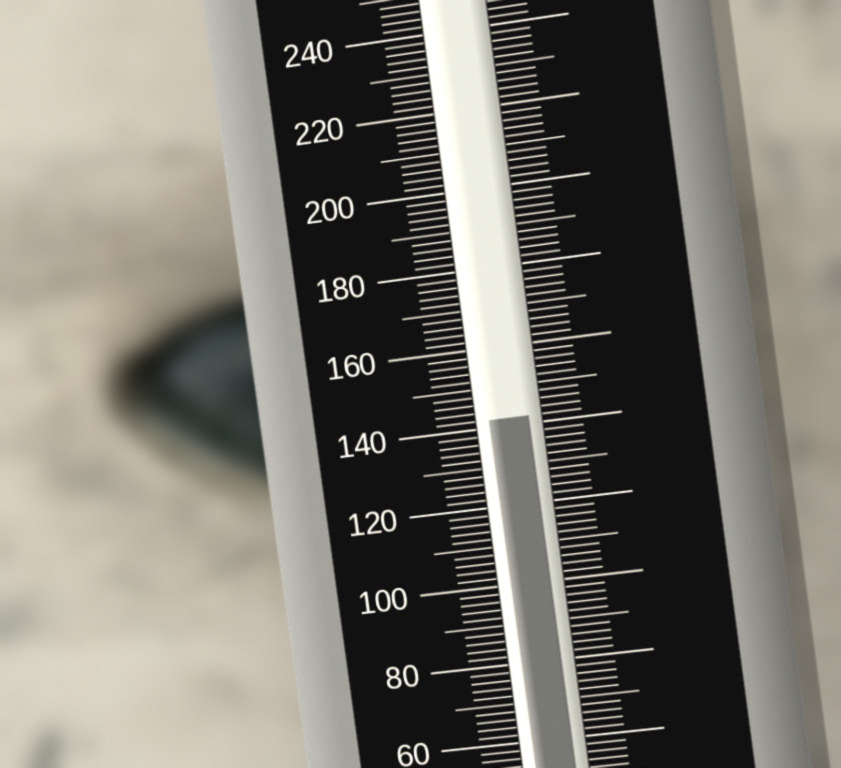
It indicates 142; mmHg
